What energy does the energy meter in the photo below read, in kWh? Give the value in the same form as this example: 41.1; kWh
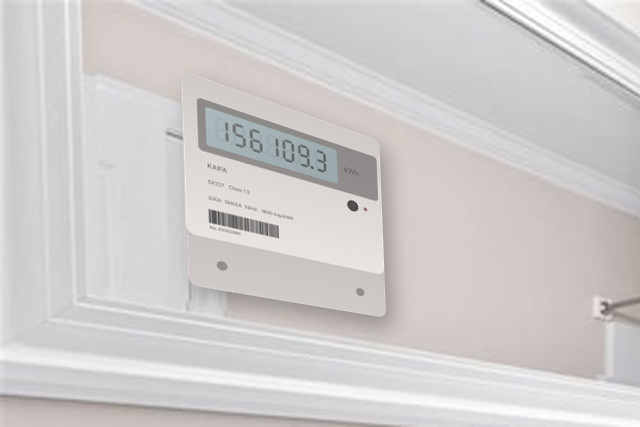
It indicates 156109.3; kWh
